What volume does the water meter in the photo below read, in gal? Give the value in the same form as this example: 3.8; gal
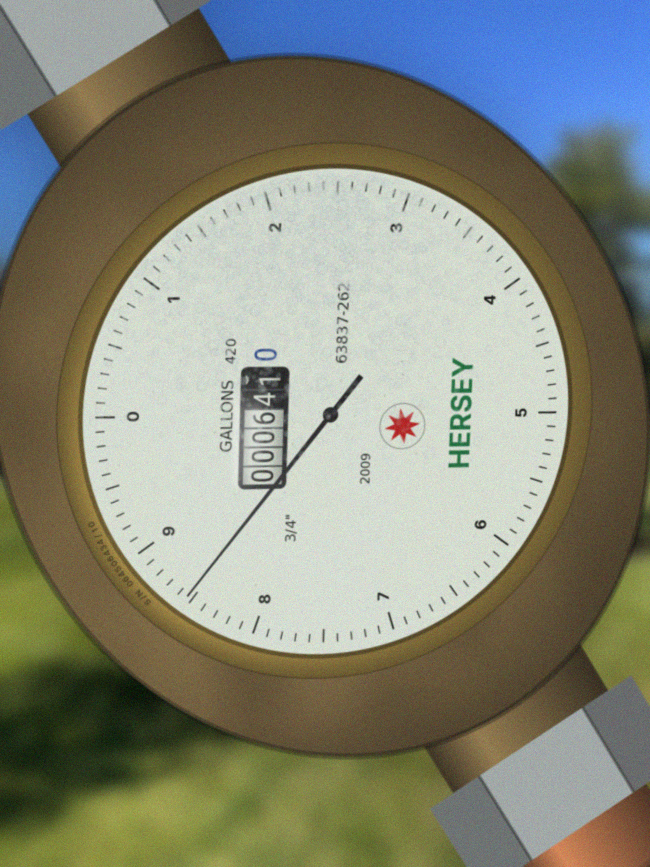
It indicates 6408.5; gal
